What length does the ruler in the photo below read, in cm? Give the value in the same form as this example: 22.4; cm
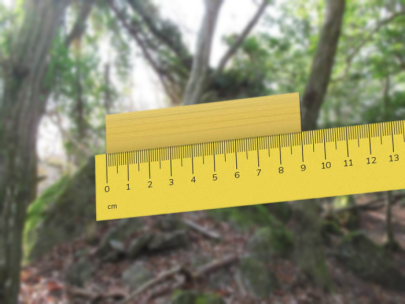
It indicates 9; cm
